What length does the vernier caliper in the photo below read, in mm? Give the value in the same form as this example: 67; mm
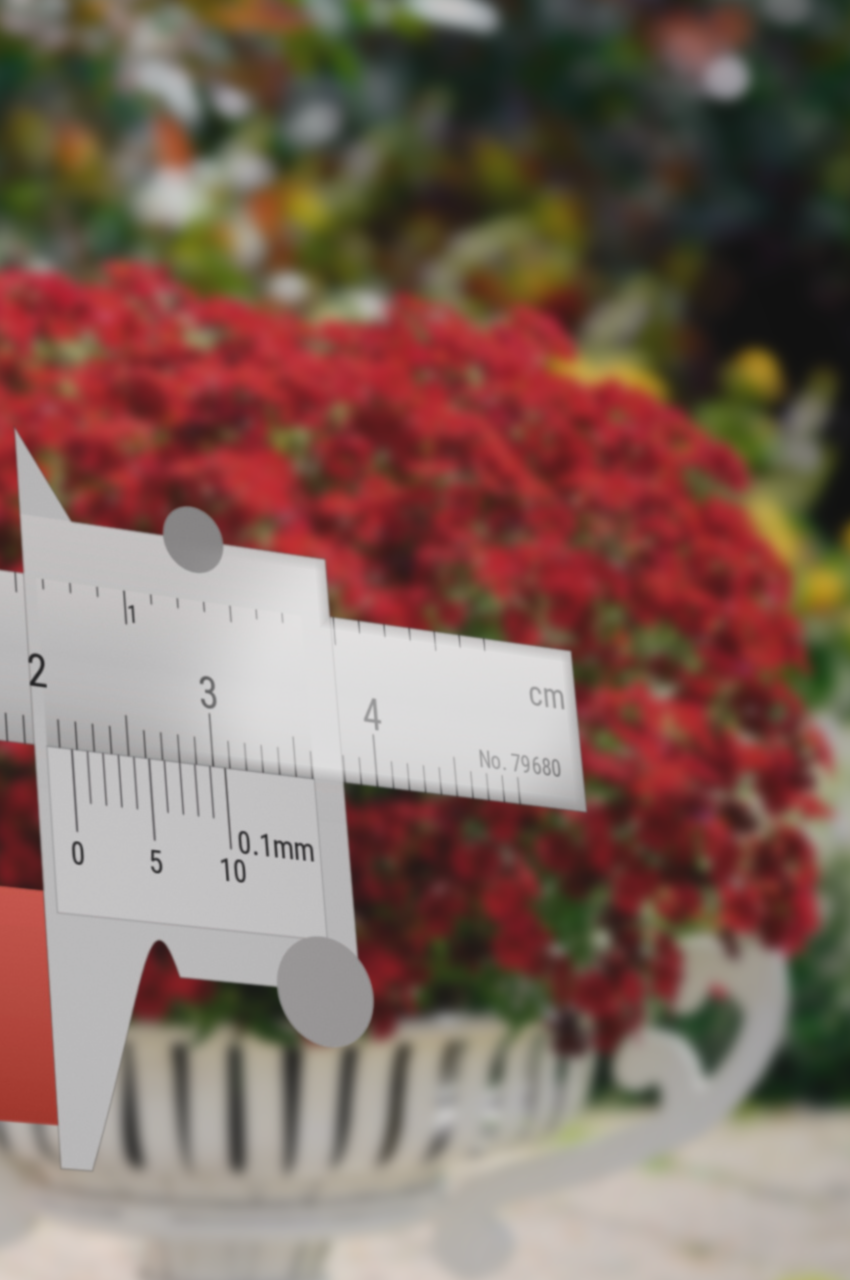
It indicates 21.7; mm
